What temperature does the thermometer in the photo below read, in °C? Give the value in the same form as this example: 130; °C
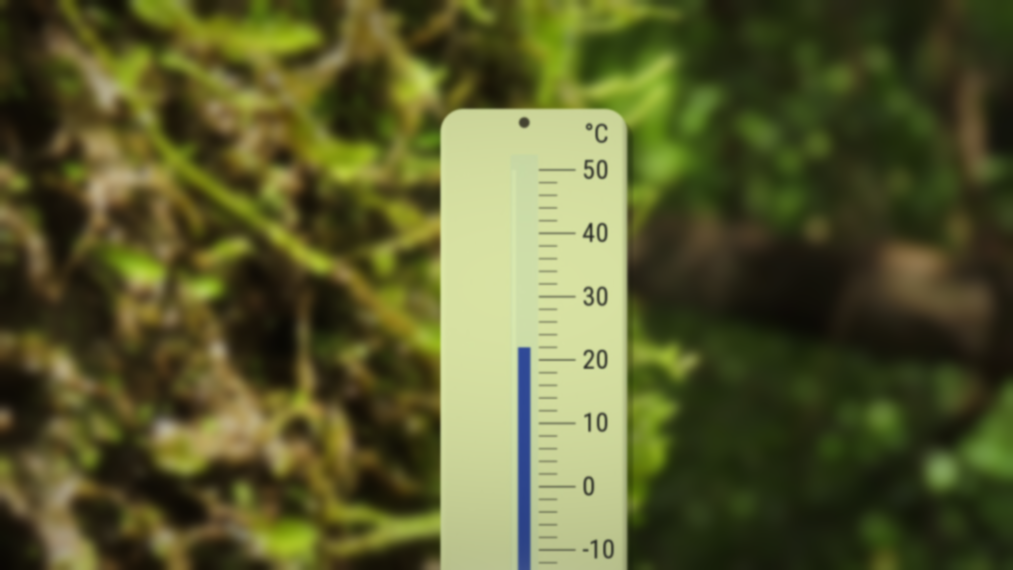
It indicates 22; °C
